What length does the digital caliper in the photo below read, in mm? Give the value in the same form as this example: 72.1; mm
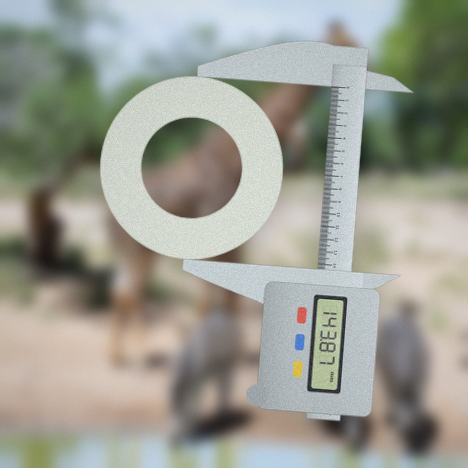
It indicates 143.87; mm
